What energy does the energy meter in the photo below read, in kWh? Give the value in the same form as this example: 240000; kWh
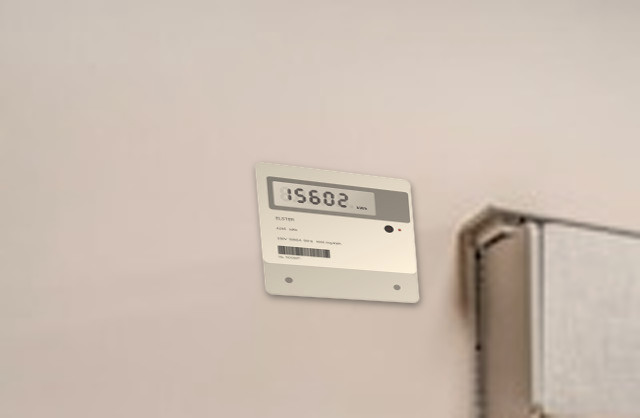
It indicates 15602; kWh
